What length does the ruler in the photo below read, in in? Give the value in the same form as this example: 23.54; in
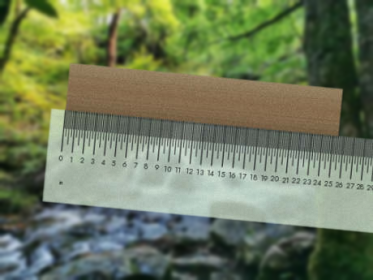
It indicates 25.5; in
